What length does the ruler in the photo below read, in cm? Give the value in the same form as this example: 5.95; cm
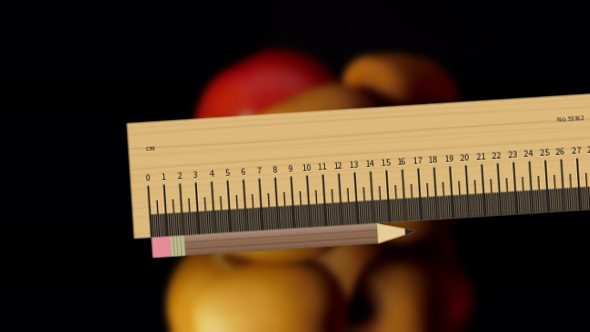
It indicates 16.5; cm
